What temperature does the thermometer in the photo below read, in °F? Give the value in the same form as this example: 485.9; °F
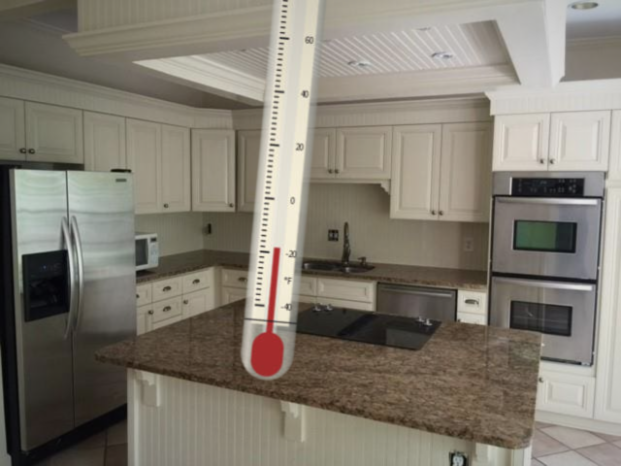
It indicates -18; °F
